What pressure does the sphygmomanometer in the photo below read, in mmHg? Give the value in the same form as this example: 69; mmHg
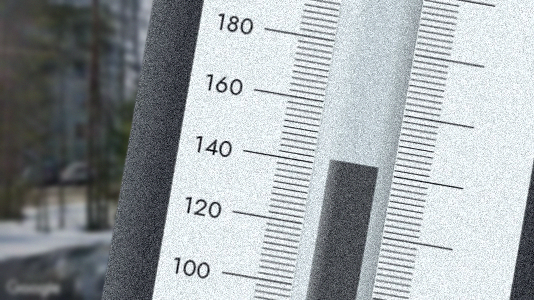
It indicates 142; mmHg
